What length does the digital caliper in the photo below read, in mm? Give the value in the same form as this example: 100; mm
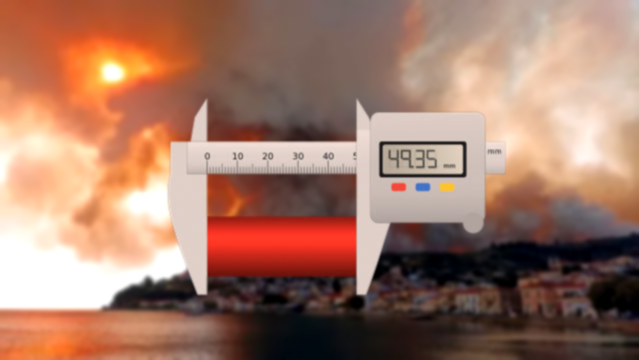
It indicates 49.35; mm
